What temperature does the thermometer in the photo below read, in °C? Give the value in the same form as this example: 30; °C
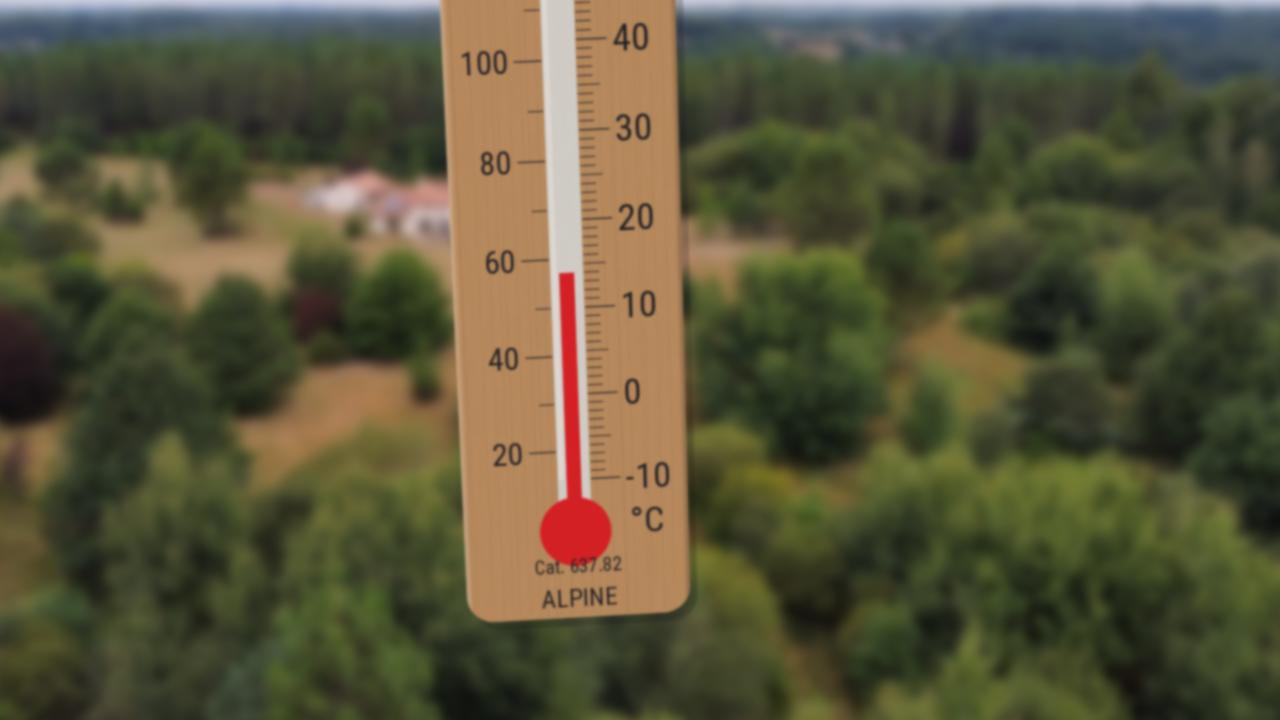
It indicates 14; °C
